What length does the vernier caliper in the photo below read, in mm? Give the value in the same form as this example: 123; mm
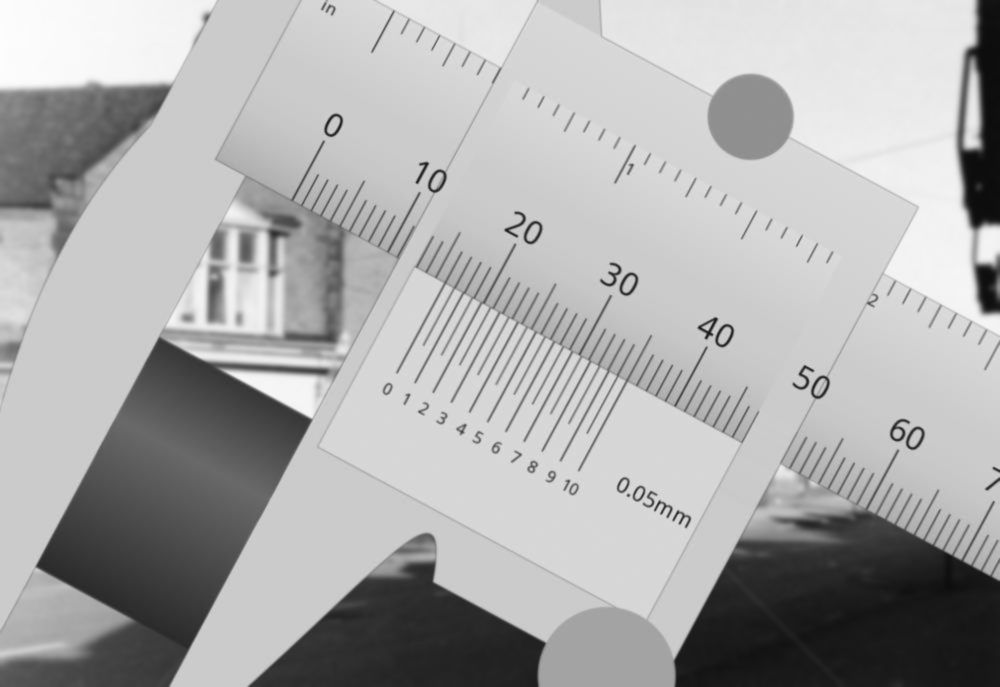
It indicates 16.0; mm
